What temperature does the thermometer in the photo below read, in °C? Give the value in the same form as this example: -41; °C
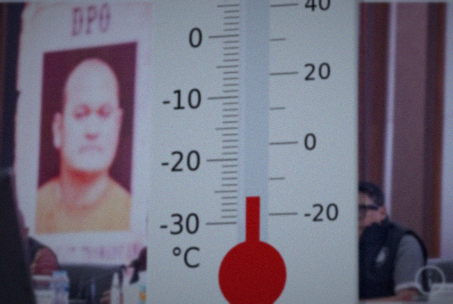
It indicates -26; °C
